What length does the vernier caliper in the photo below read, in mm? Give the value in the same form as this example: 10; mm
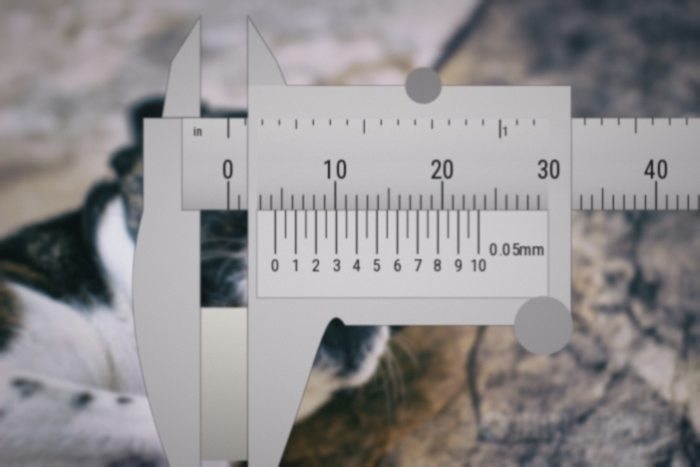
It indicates 4.4; mm
